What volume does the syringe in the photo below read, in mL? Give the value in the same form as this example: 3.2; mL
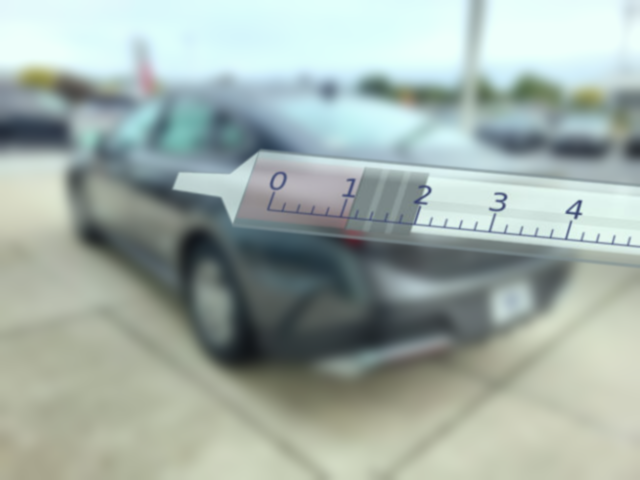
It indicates 1.1; mL
